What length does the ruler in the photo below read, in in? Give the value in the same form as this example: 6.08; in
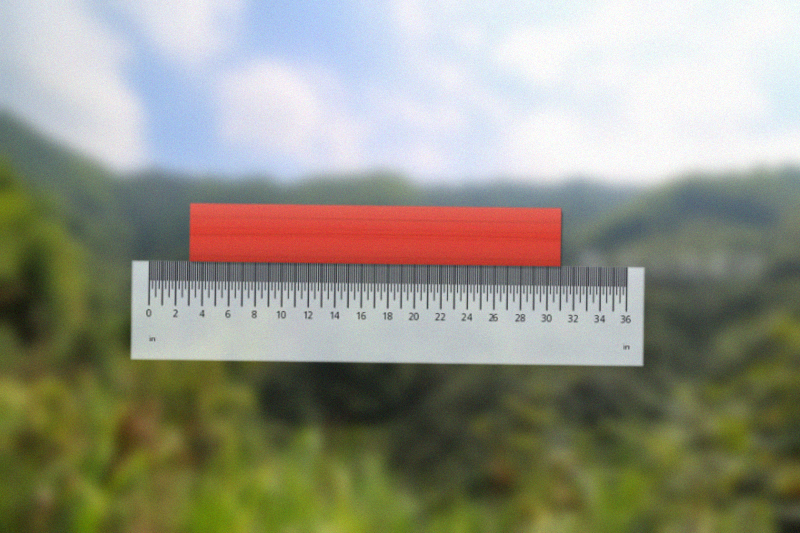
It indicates 28; in
